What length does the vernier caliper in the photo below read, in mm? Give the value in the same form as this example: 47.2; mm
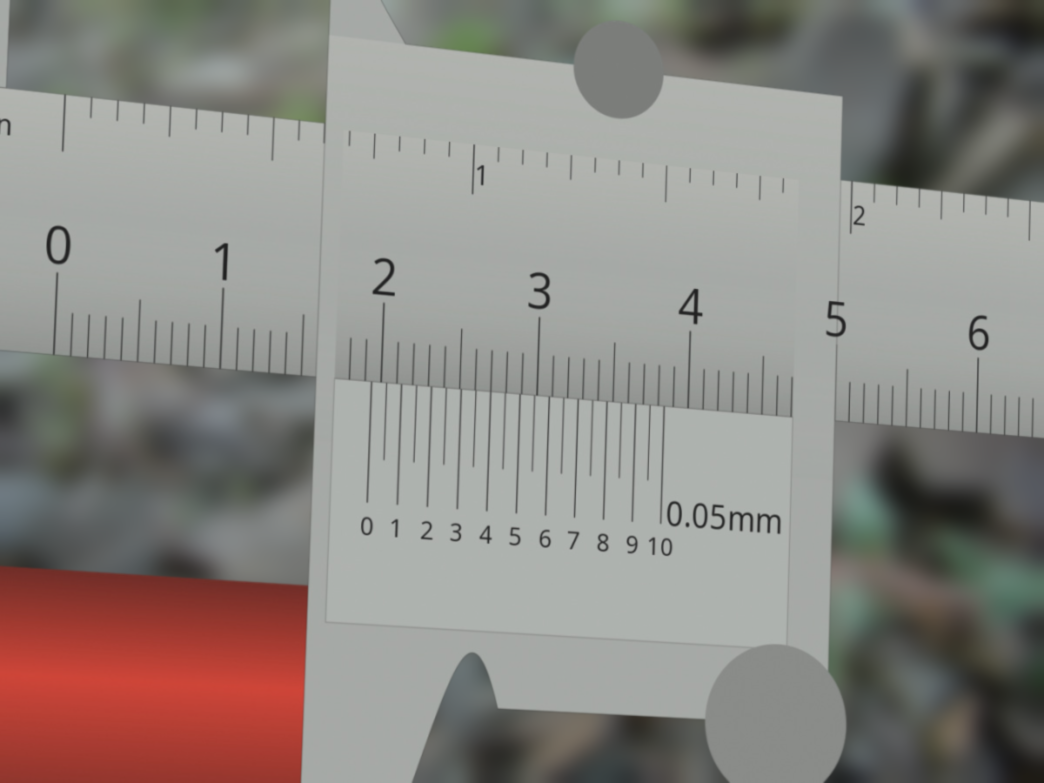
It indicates 19.4; mm
